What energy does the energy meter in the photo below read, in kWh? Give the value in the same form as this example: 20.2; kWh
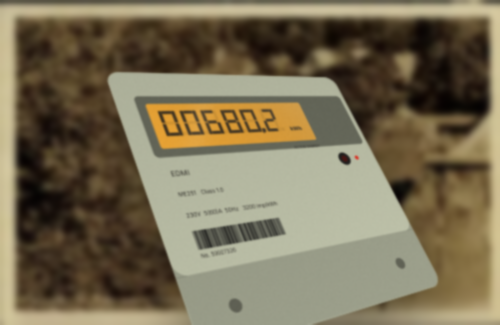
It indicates 680.2; kWh
